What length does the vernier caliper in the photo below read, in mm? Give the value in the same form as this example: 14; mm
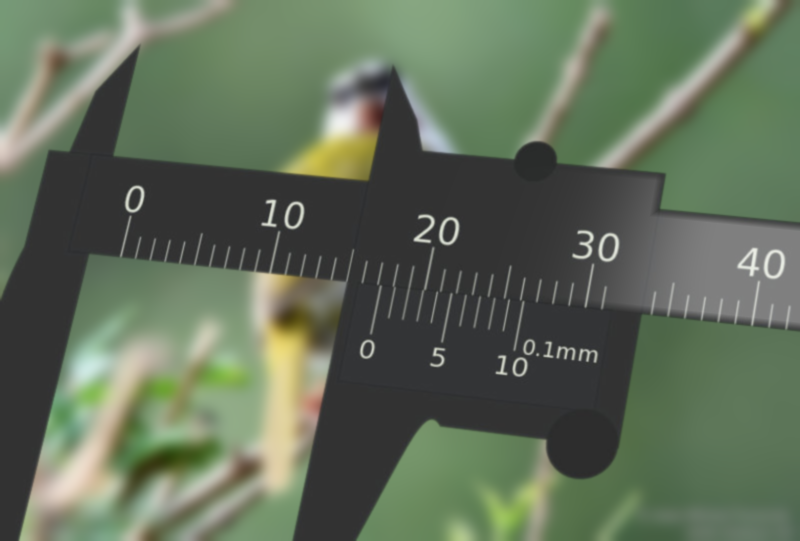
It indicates 17.2; mm
